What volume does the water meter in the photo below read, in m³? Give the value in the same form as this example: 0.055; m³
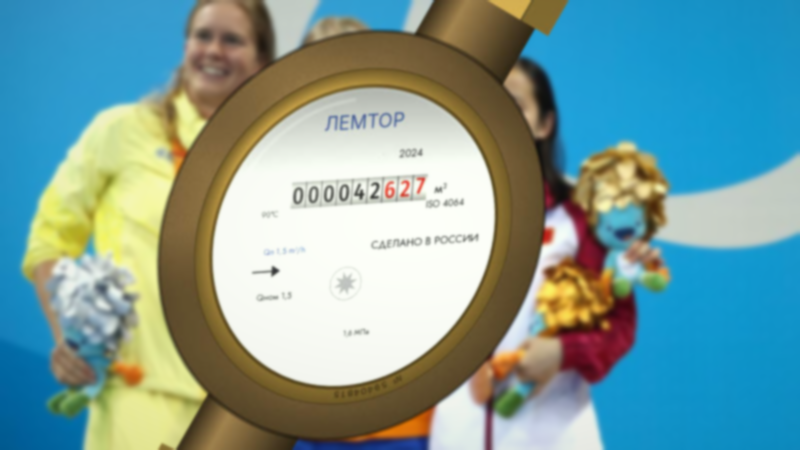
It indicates 42.627; m³
